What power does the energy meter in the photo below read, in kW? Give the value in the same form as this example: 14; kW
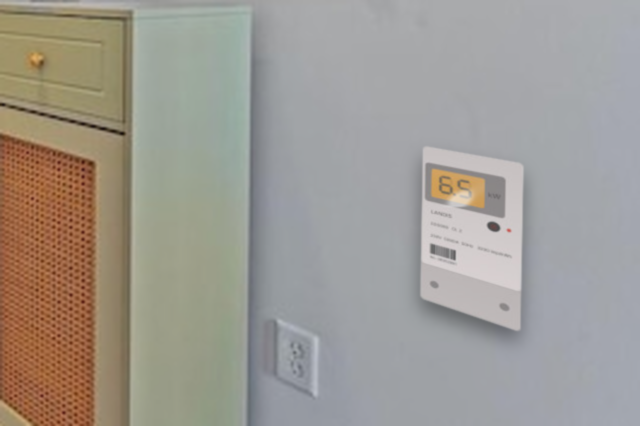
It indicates 6.5; kW
